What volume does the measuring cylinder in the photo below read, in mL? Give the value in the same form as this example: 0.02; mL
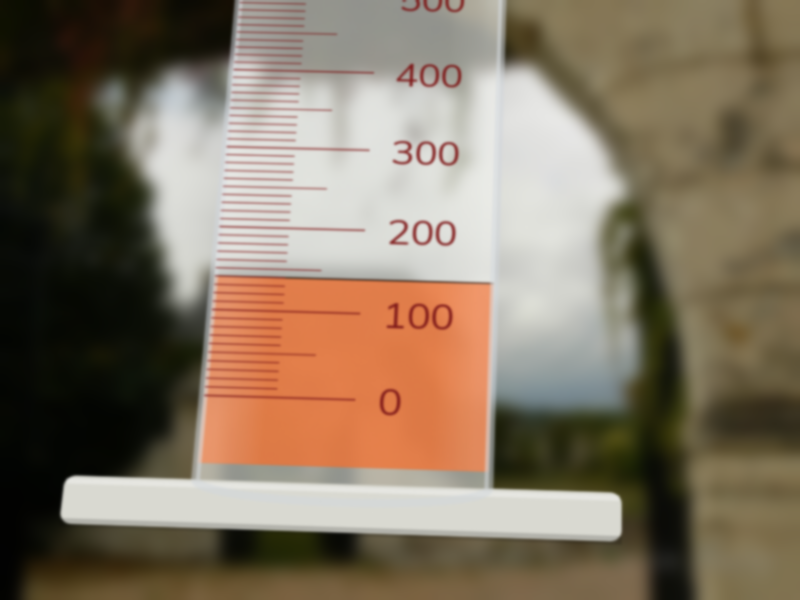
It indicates 140; mL
